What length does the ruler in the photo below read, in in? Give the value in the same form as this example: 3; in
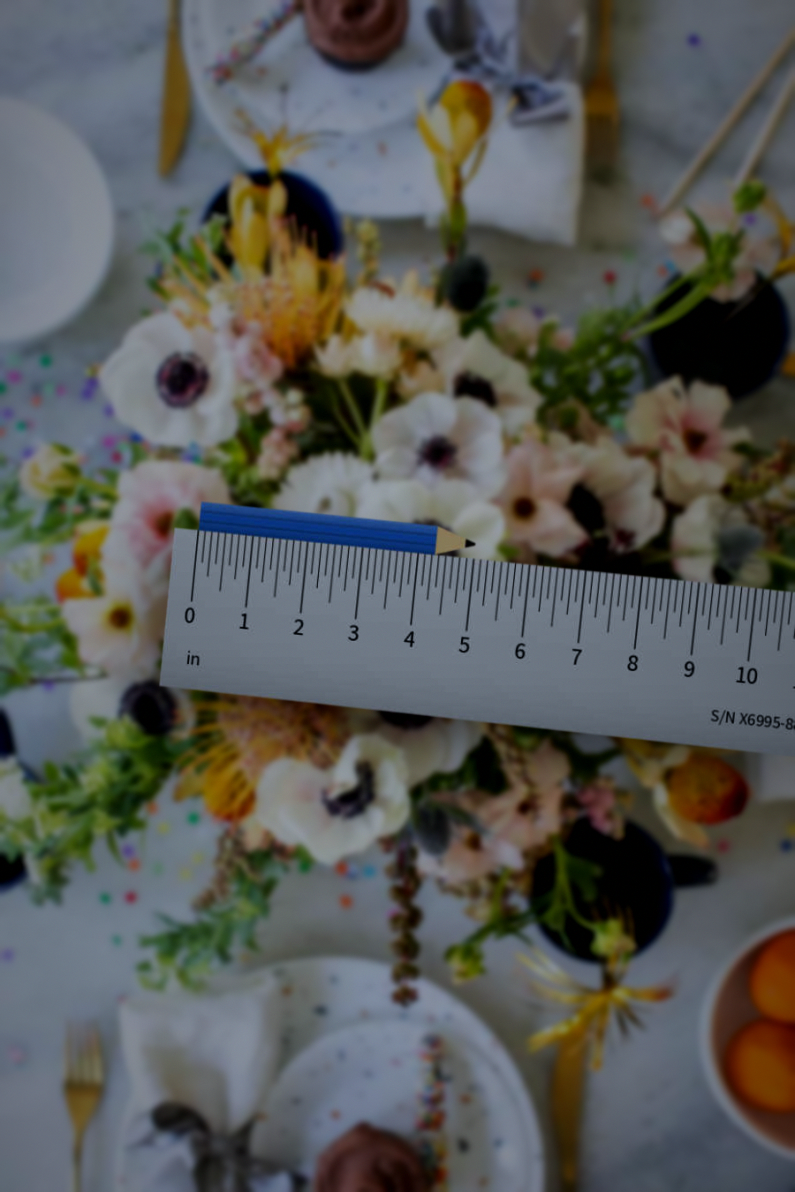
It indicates 5; in
